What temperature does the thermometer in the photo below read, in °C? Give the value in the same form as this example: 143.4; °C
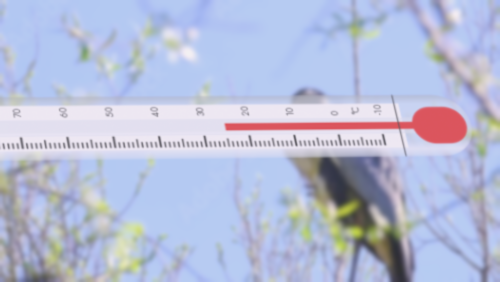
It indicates 25; °C
